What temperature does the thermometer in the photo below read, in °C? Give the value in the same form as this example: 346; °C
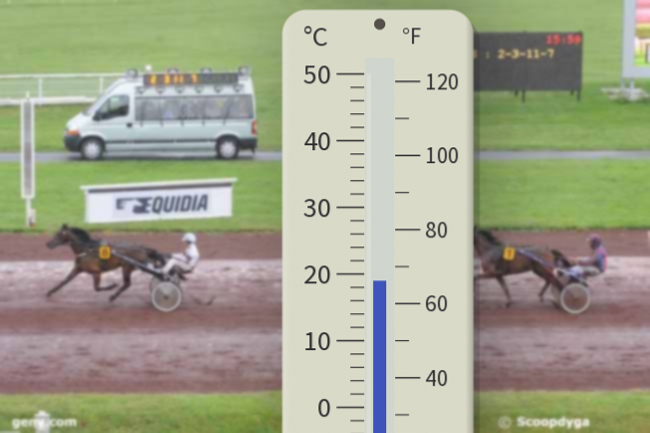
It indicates 19; °C
